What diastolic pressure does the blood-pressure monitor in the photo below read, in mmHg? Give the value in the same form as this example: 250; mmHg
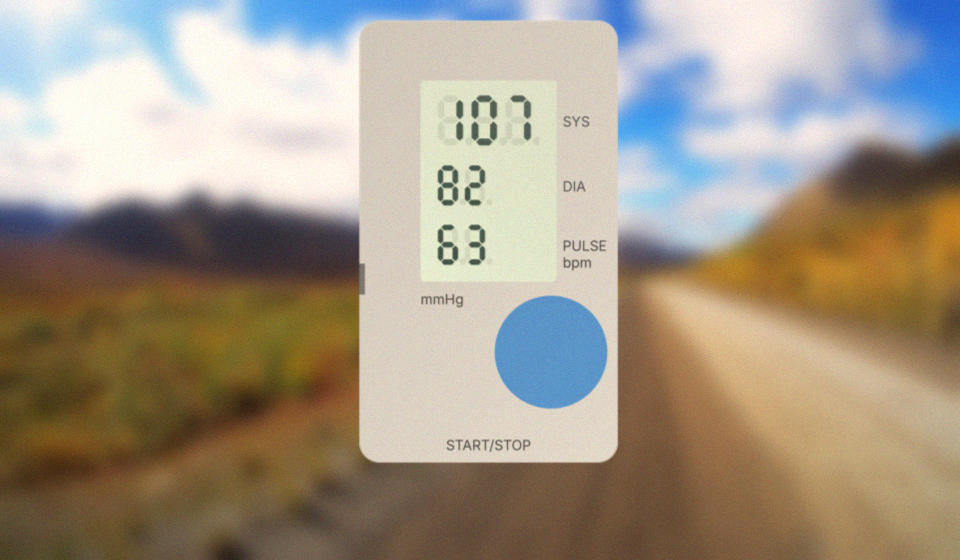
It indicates 82; mmHg
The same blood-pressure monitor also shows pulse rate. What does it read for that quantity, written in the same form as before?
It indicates 63; bpm
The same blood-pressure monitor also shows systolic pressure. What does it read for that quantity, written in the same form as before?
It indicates 107; mmHg
